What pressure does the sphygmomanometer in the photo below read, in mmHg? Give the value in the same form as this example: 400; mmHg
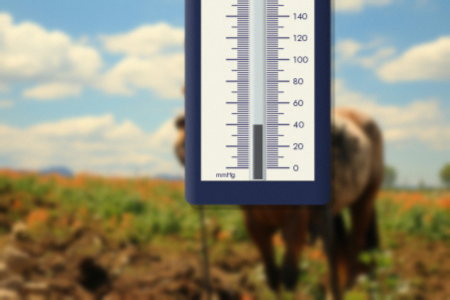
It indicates 40; mmHg
